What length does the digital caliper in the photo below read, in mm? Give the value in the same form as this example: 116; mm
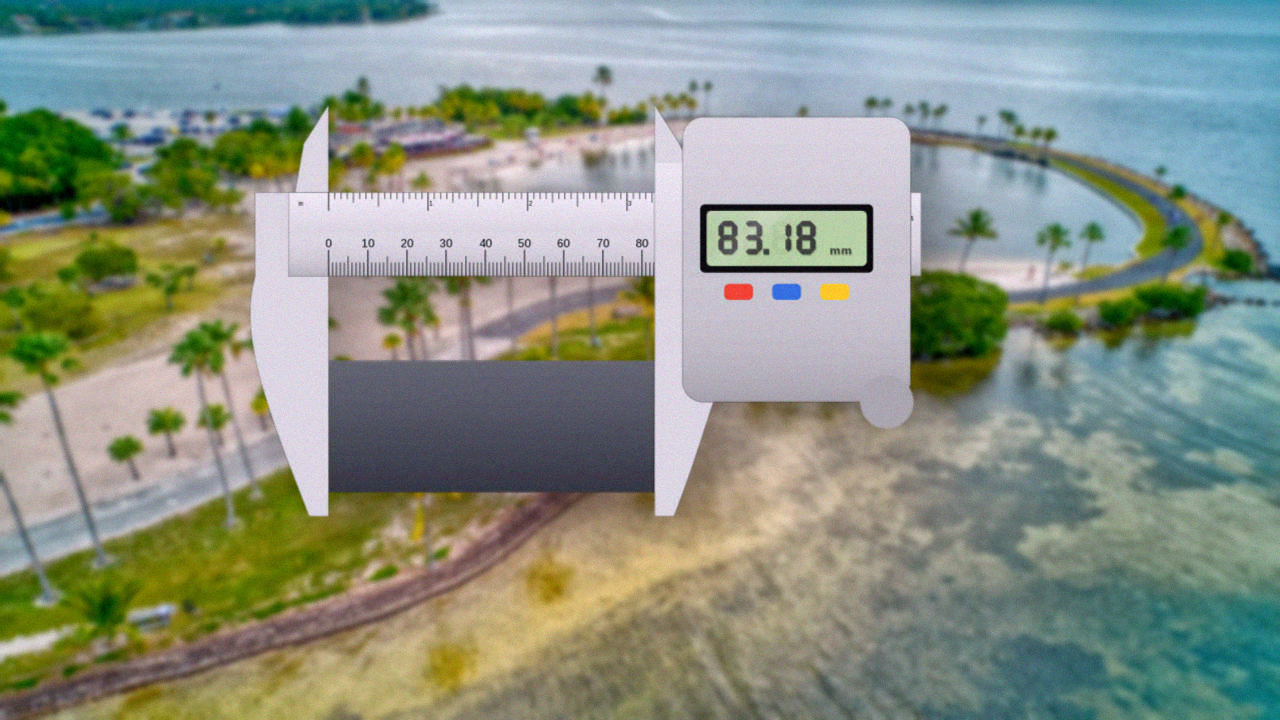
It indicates 83.18; mm
